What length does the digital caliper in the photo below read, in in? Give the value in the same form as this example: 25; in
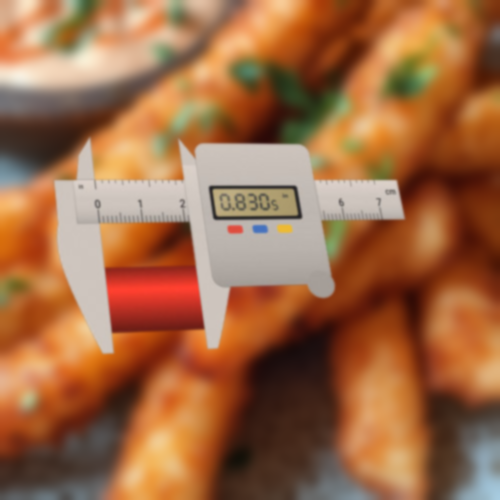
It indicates 0.8305; in
